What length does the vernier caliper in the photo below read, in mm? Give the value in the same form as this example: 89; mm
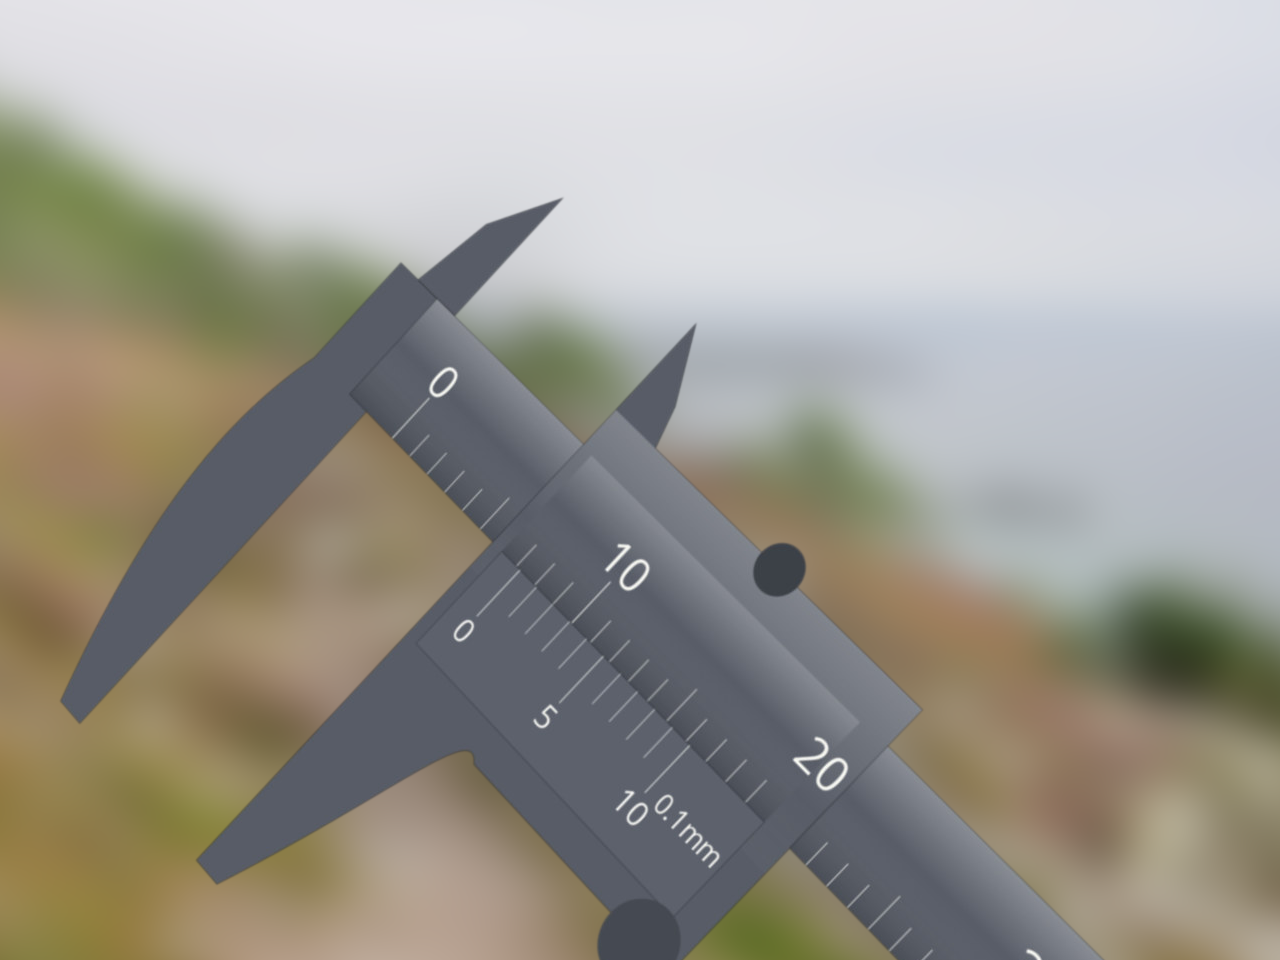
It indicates 7.2; mm
